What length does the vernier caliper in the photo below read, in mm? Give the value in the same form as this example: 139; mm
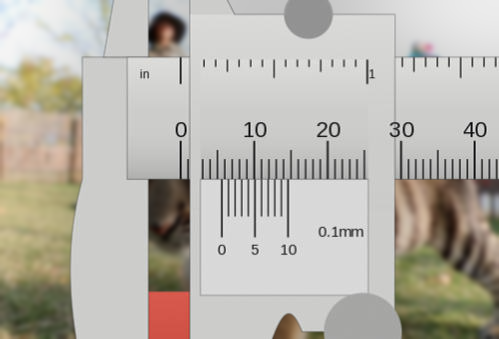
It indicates 5.6; mm
